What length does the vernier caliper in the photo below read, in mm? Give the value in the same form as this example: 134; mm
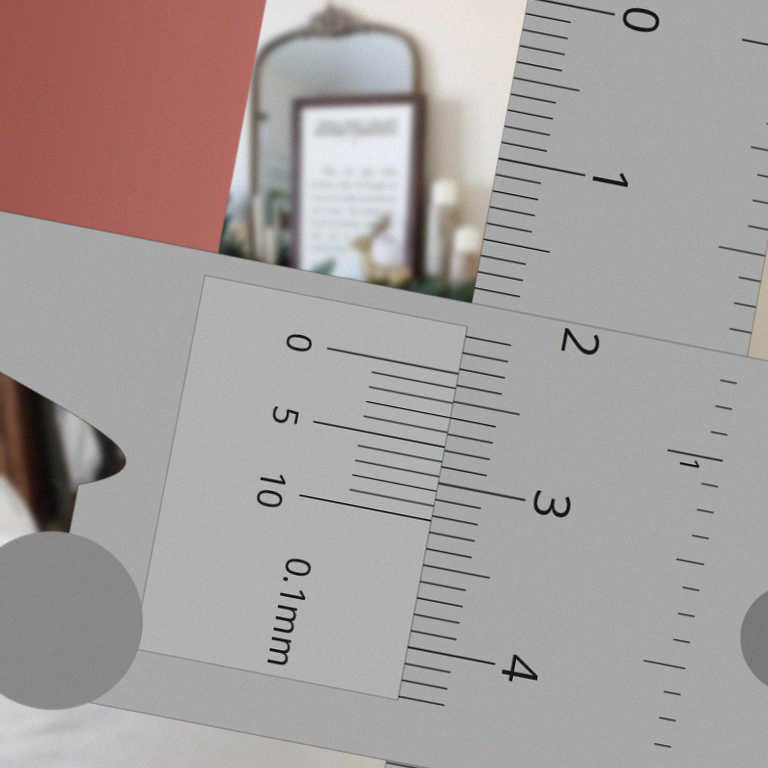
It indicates 23.3; mm
